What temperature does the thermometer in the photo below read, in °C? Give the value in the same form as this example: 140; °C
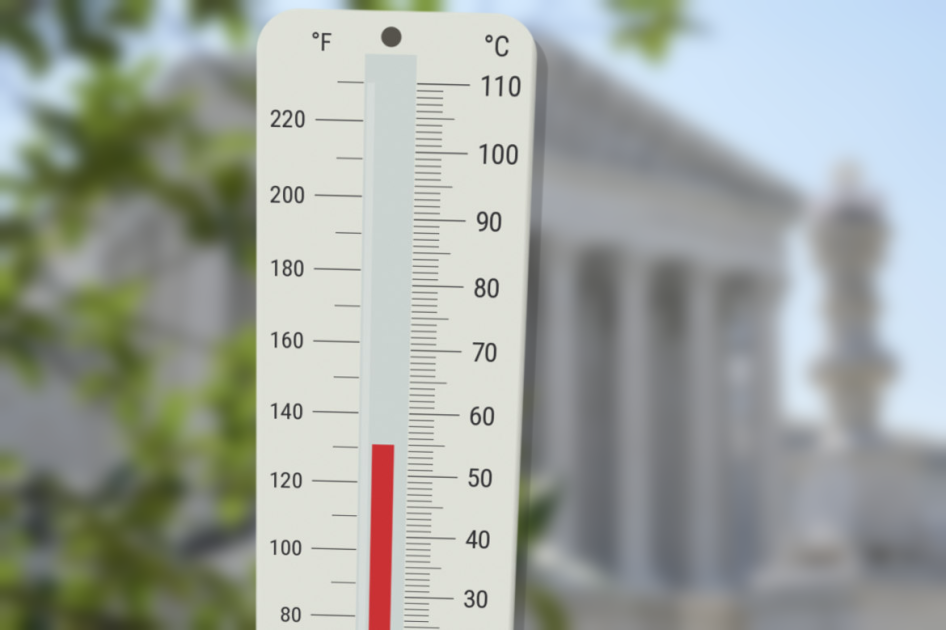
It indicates 55; °C
